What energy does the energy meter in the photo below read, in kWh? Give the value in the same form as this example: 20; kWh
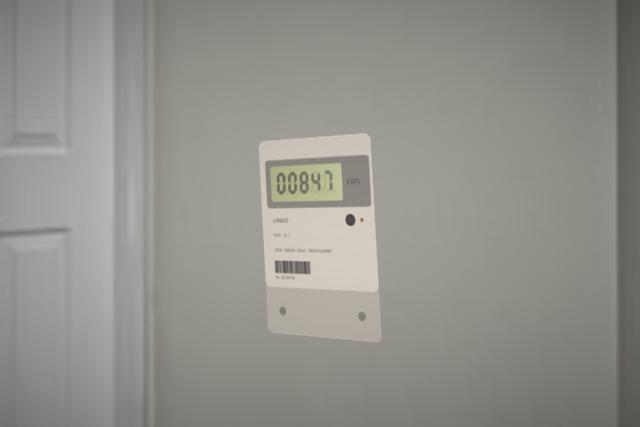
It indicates 847; kWh
